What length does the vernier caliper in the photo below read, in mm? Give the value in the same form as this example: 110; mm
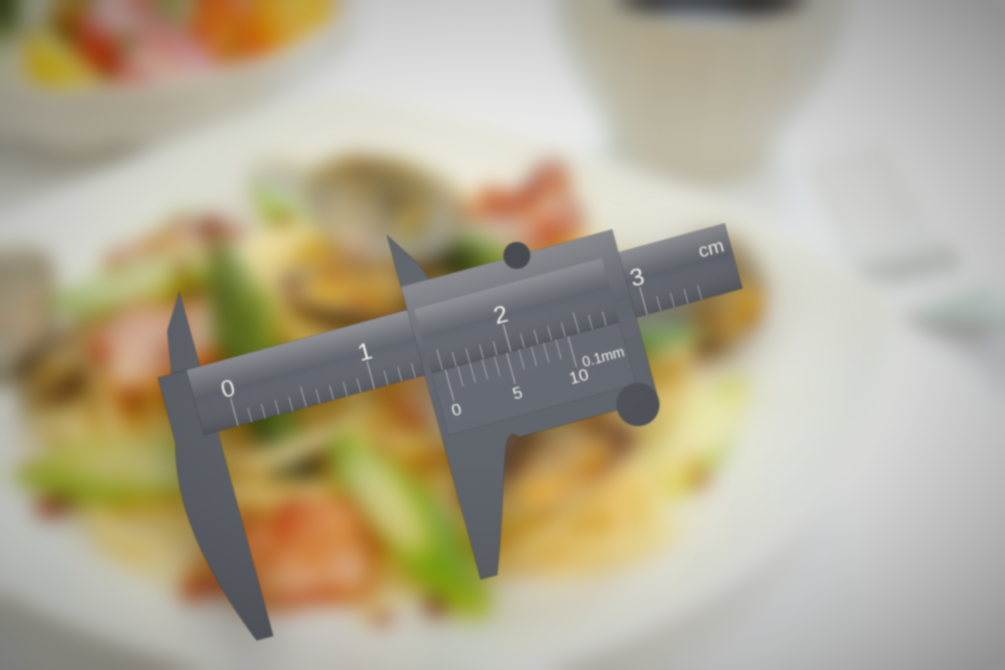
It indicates 15.2; mm
